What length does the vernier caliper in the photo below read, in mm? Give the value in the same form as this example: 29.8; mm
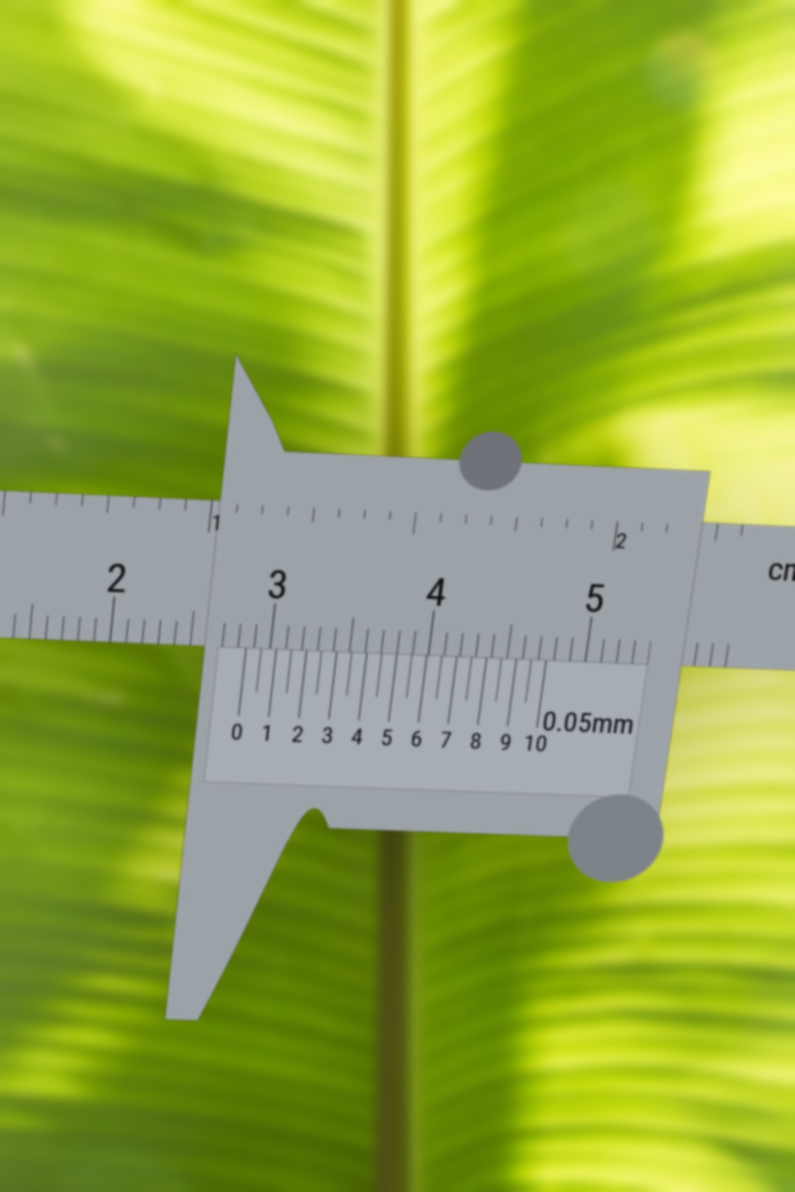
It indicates 28.5; mm
